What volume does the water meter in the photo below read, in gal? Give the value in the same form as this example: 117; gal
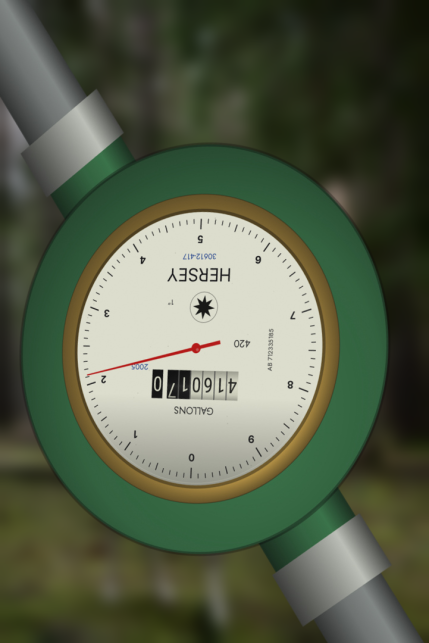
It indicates 4160172.1; gal
